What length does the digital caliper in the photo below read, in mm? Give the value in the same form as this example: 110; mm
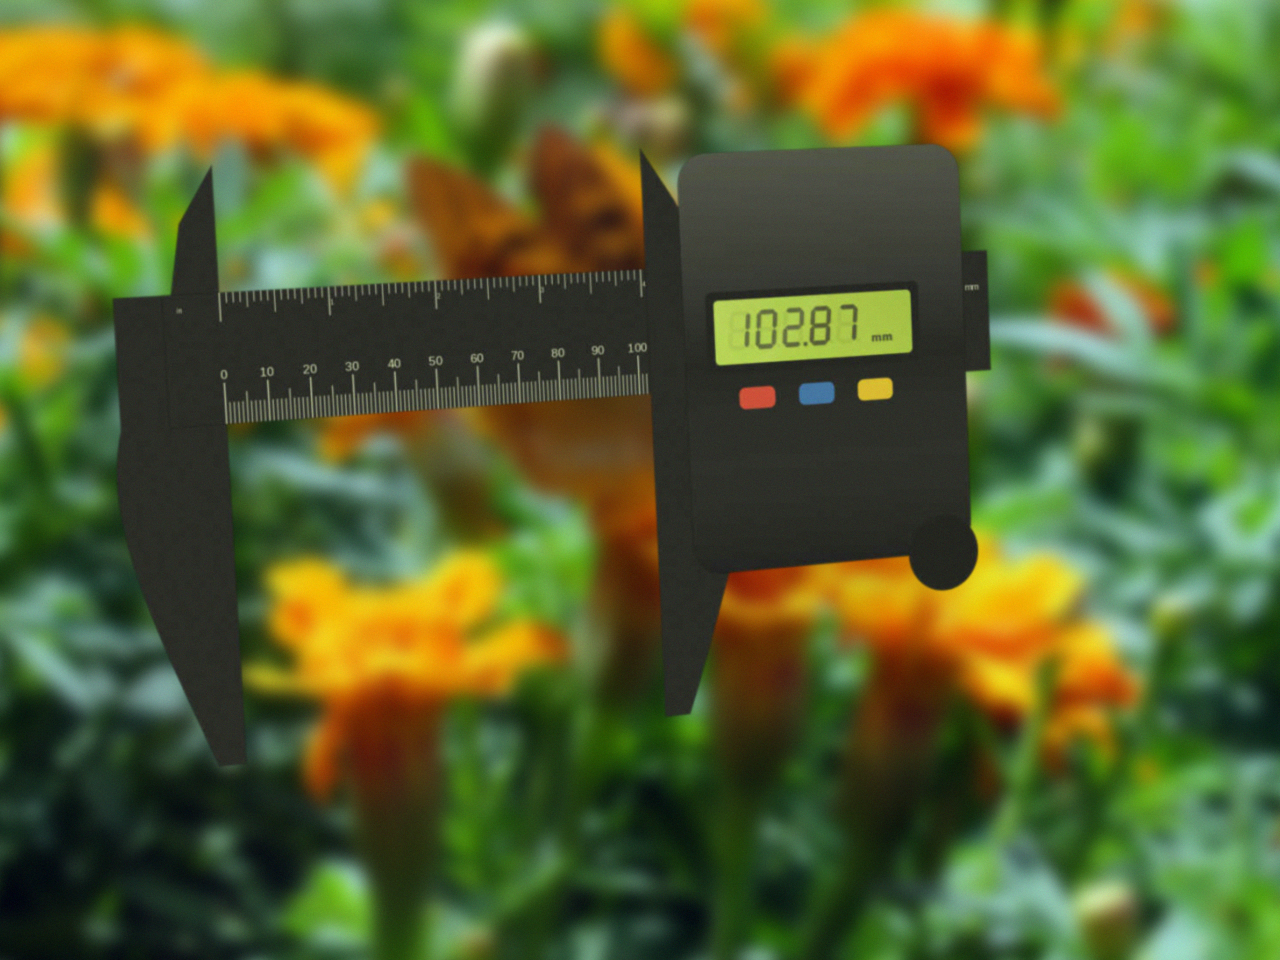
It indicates 102.87; mm
